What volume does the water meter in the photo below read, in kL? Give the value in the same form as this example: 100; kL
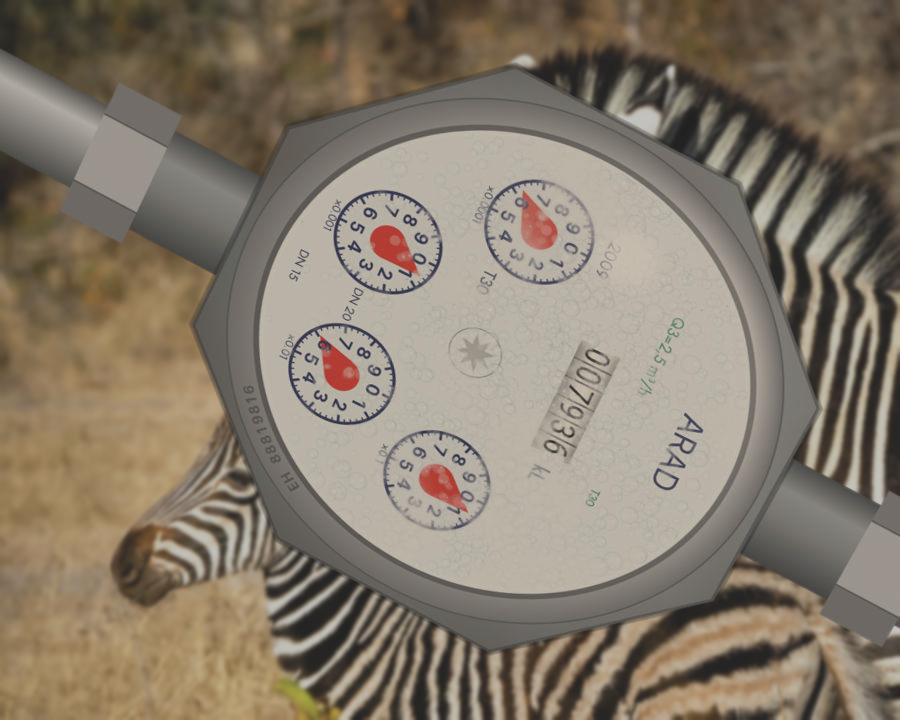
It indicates 7936.0606; kL
